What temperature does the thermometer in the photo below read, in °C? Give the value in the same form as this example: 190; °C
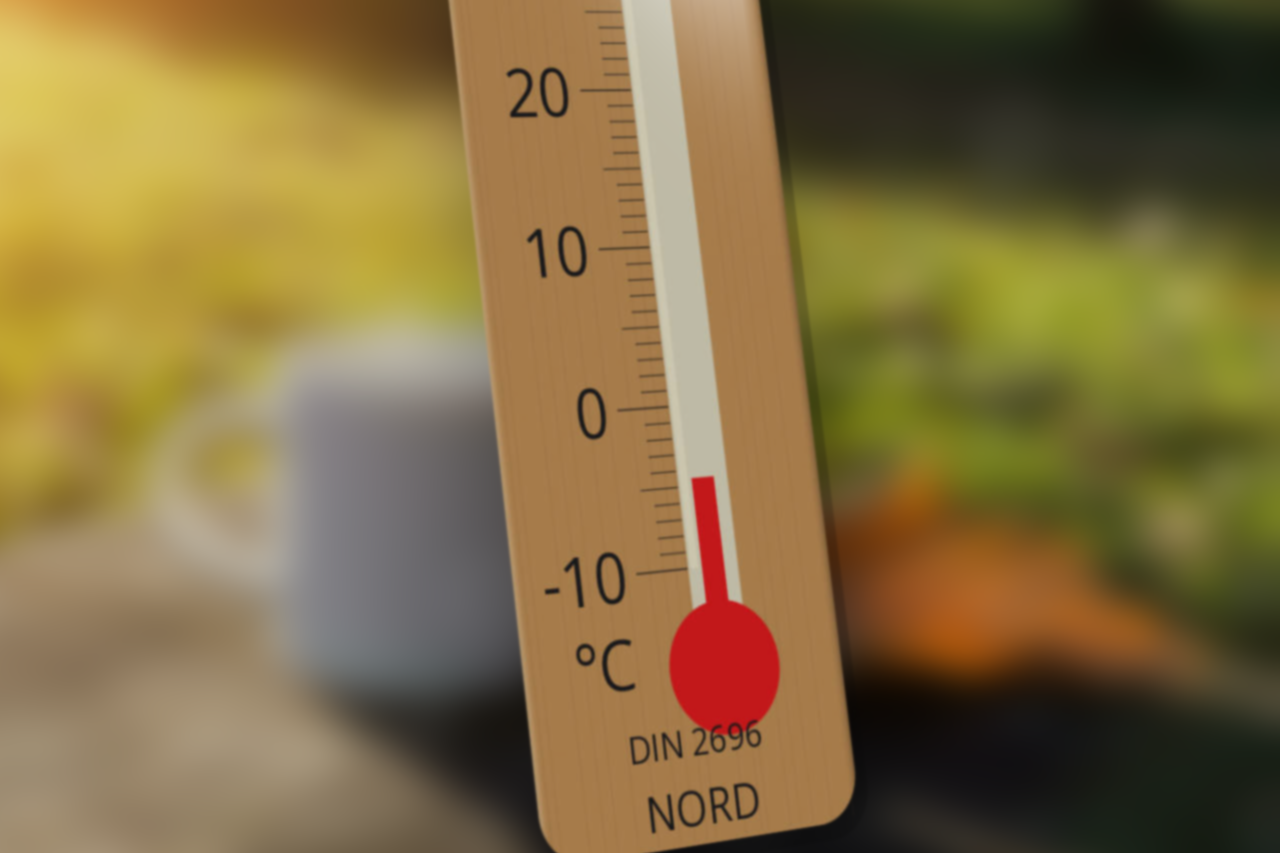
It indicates -4.5; °C
